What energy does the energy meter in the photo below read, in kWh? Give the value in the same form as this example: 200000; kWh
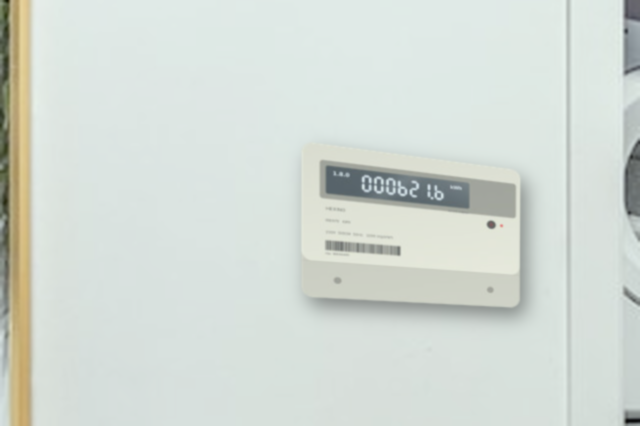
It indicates 621.6; kWh
